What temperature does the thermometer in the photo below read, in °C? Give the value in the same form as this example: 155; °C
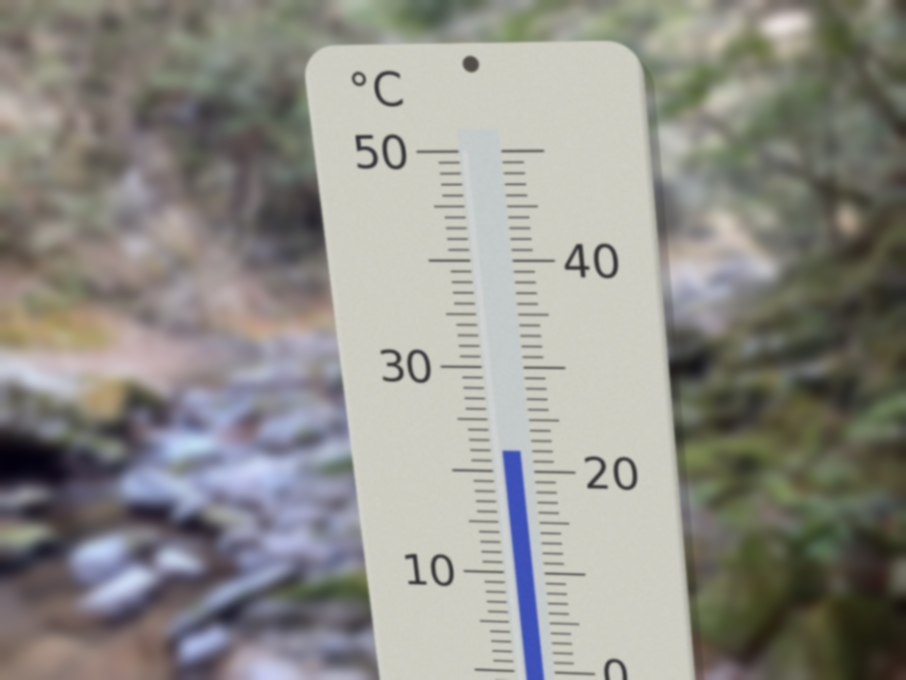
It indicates 22; °C
